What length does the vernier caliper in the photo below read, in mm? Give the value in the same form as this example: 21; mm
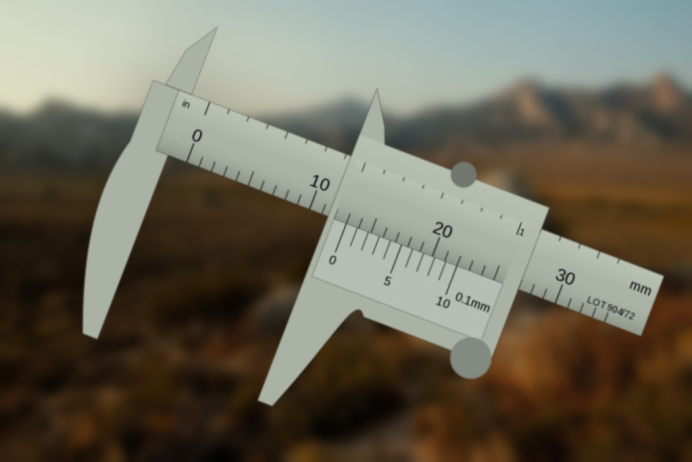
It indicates 13.0; mm
